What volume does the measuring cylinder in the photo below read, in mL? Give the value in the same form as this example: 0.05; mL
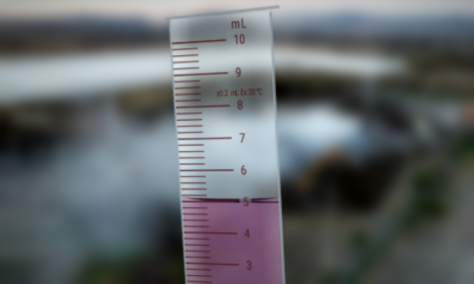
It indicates 5; mL
